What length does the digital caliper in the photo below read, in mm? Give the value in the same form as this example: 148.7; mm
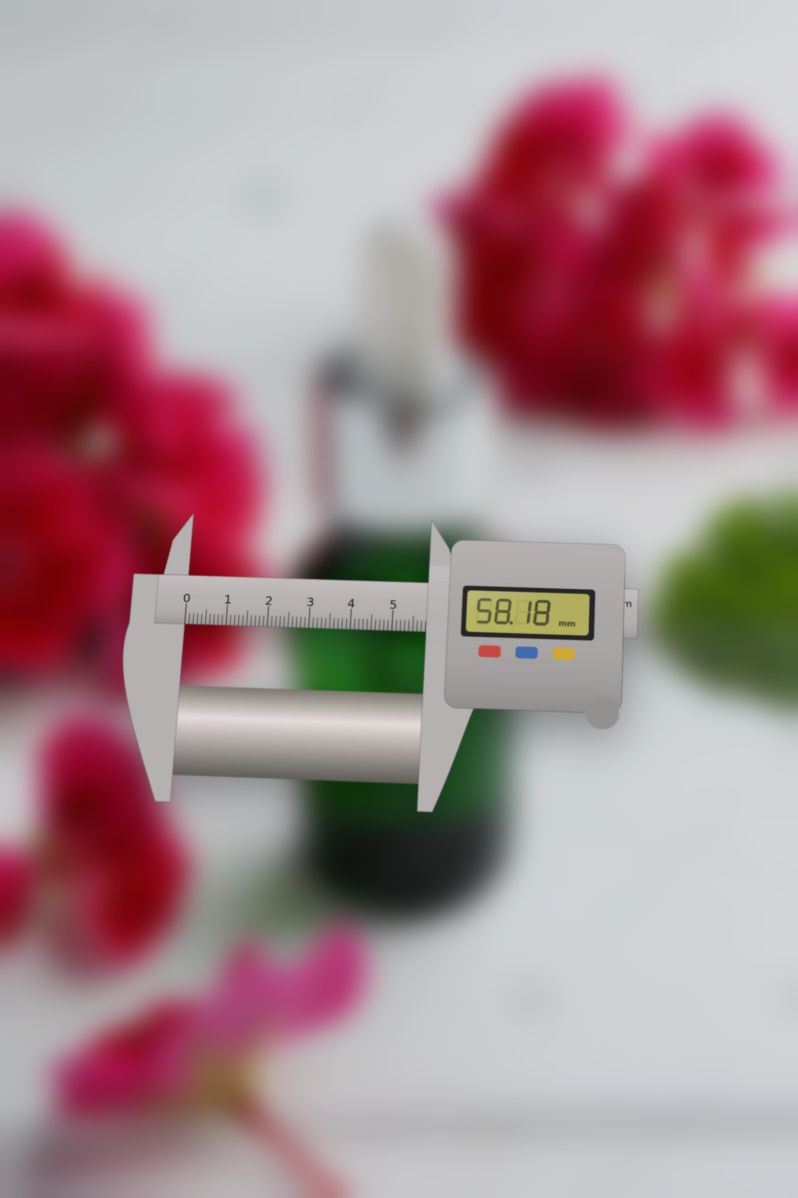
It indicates 58.18; mm
